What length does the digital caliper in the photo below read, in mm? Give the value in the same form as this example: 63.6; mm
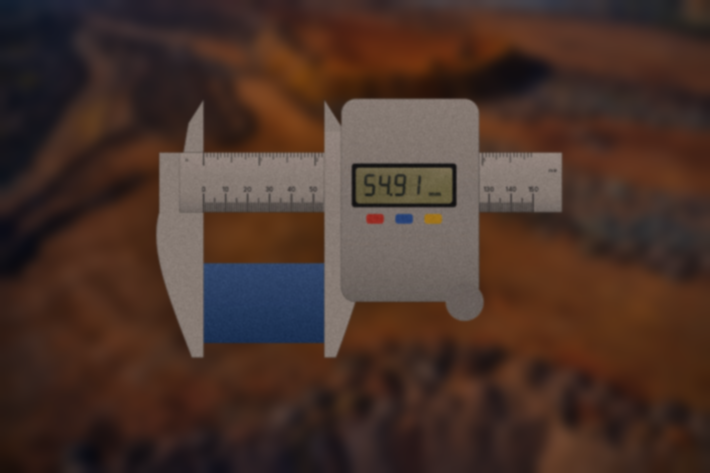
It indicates 54.91; mm
